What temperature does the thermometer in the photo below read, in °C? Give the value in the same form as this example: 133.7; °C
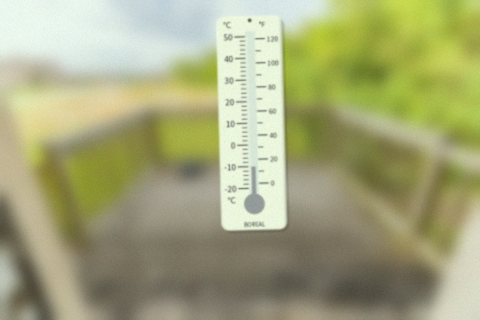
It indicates -10; °C
